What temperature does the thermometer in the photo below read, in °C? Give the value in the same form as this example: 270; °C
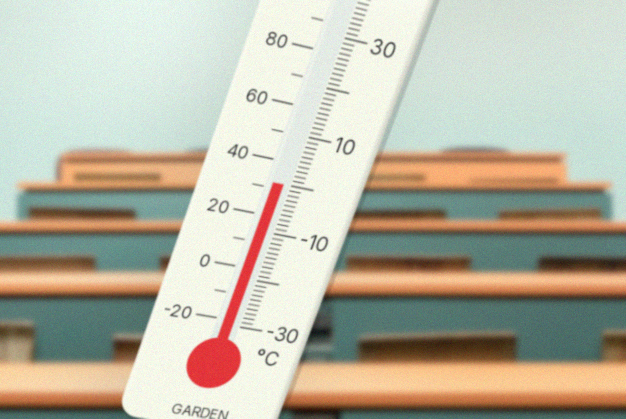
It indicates 0; °C
